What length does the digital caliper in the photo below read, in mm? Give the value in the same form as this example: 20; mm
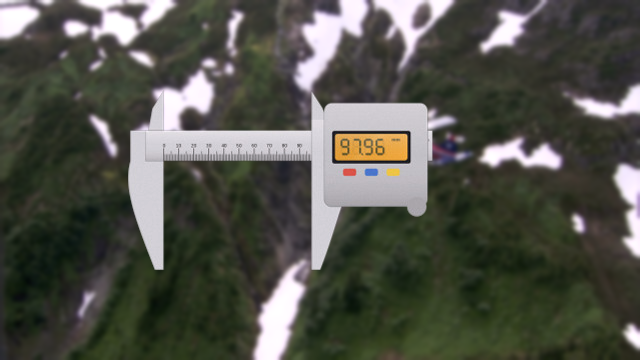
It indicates 97.96; mm
